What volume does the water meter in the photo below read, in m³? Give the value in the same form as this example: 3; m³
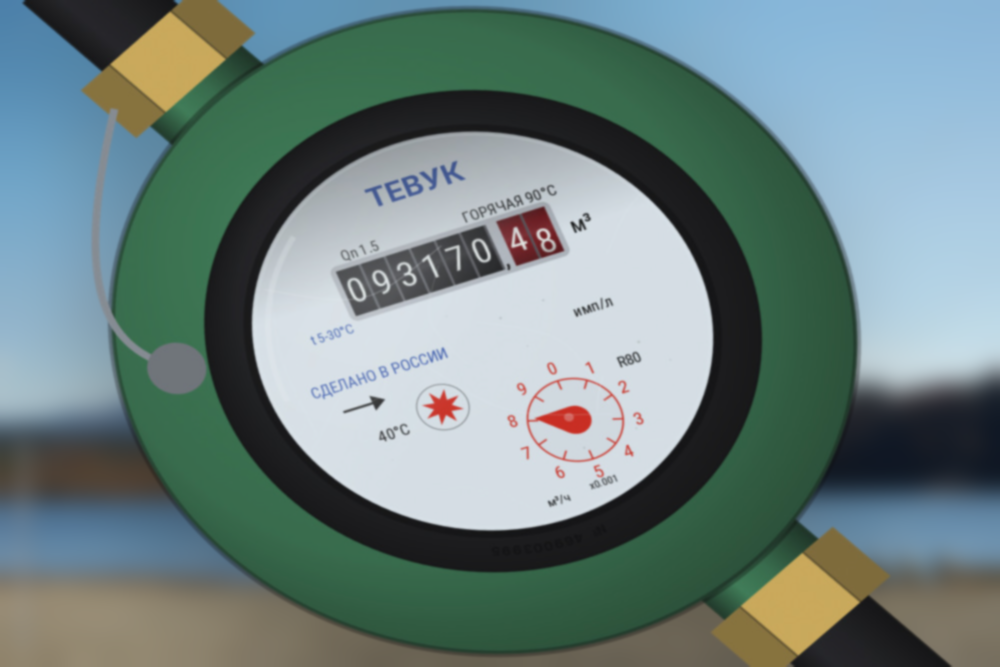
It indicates 93170.478; m³
